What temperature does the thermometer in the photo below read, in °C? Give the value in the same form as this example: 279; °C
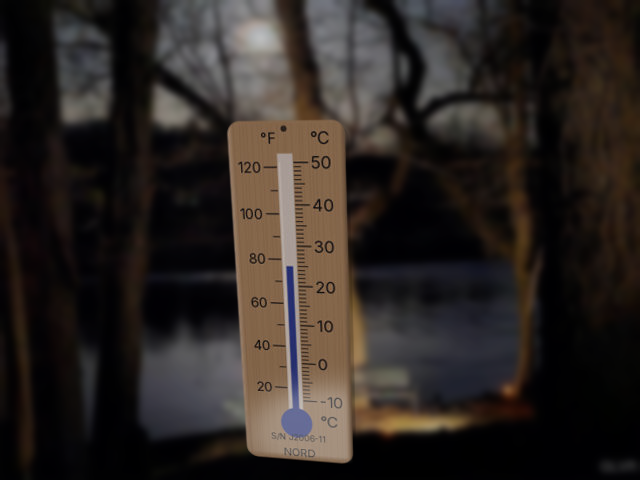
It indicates 25; °C
